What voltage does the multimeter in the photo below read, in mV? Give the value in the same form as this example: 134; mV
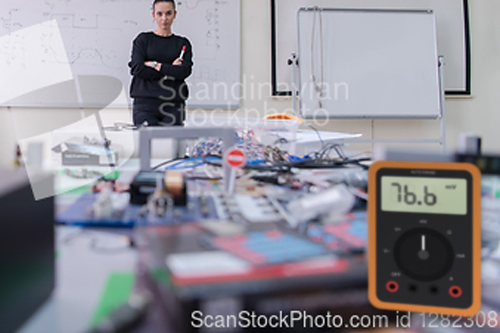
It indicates 76.6; mV
